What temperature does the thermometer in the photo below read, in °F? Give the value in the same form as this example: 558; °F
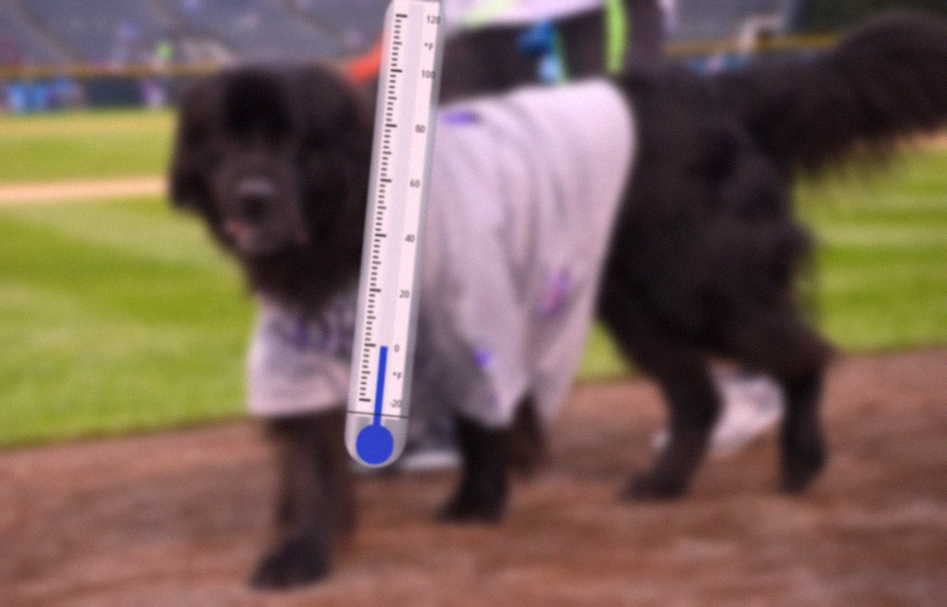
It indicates 0; °F
